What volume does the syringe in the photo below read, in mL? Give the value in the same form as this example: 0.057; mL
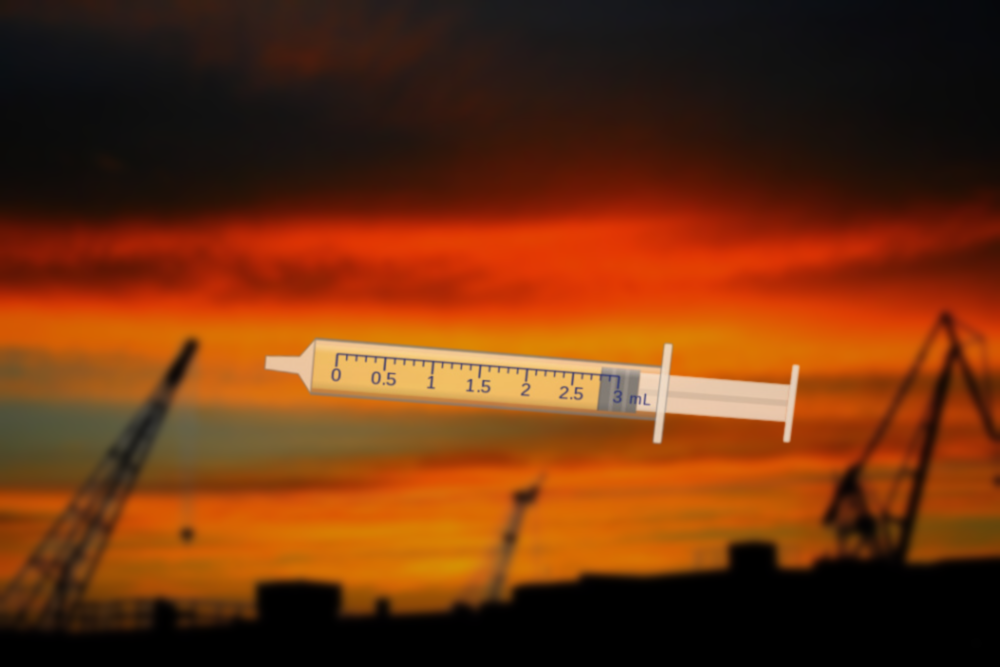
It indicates 2.8; mL
